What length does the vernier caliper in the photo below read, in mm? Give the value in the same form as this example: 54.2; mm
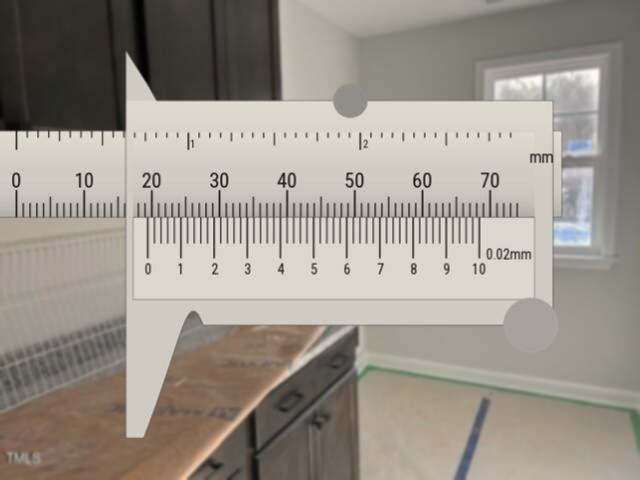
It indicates 19.4; mm
